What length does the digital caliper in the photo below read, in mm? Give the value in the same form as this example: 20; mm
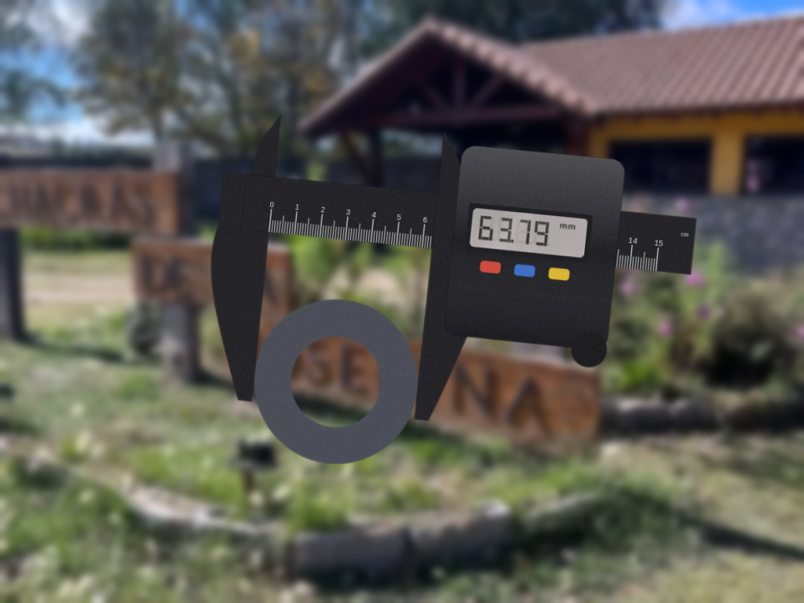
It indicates 63.79; mm
